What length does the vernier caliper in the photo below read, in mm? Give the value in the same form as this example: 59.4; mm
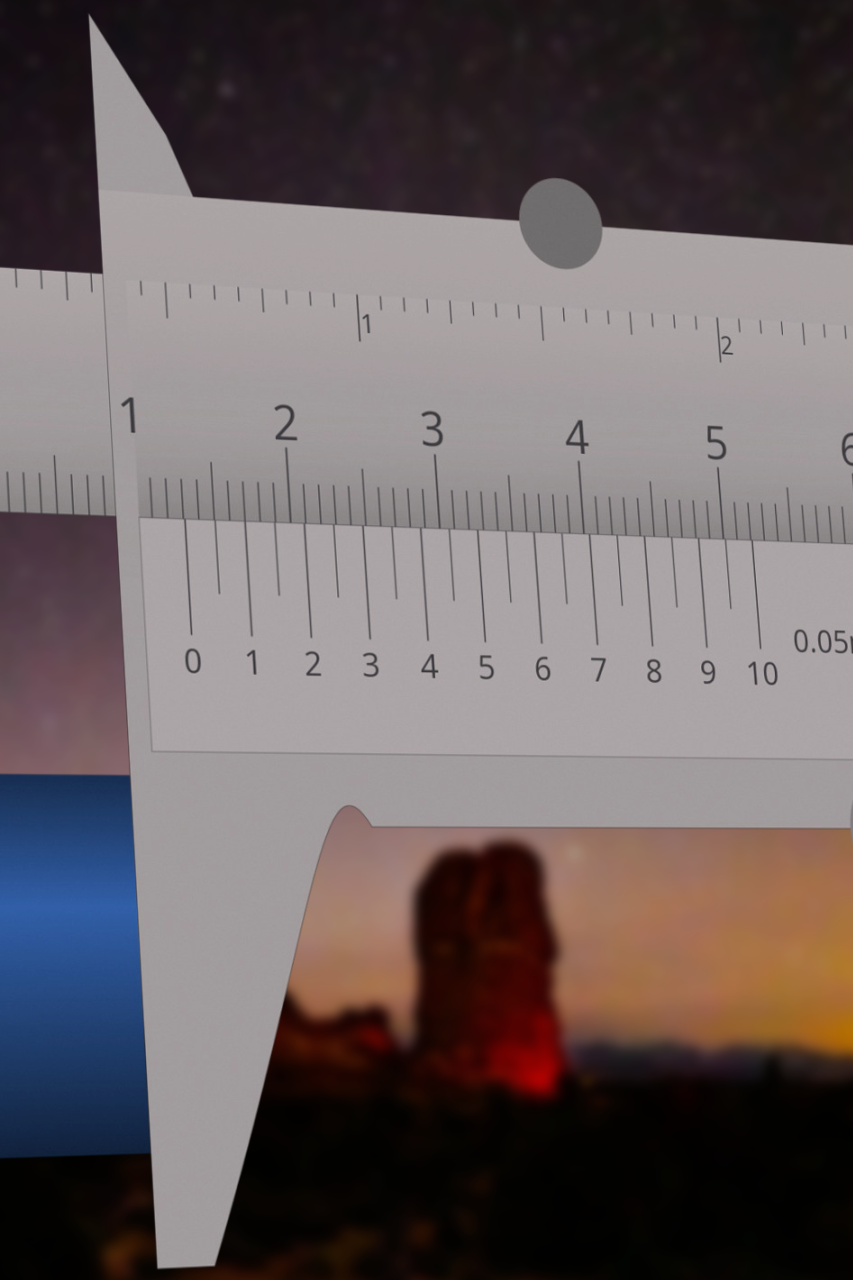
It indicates 13.1; mm
